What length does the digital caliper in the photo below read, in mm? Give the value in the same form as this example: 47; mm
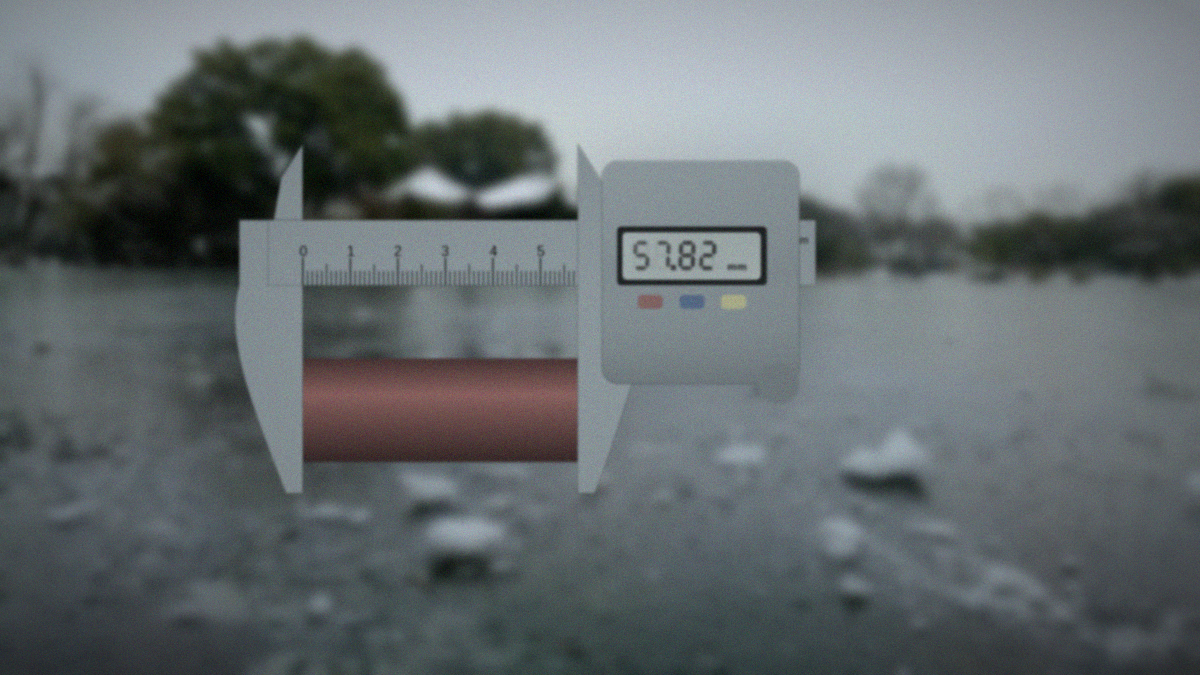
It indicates 57.82; mm
